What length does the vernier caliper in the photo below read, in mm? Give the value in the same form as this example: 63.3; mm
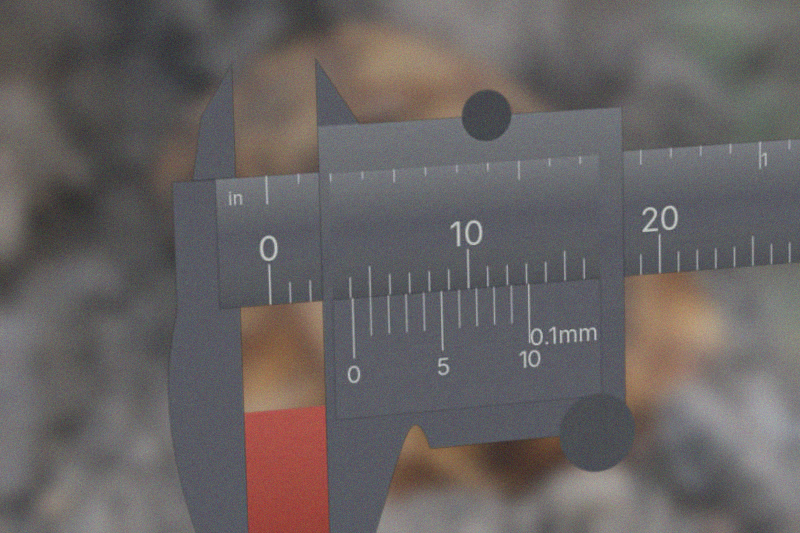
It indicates 4.1; mm
